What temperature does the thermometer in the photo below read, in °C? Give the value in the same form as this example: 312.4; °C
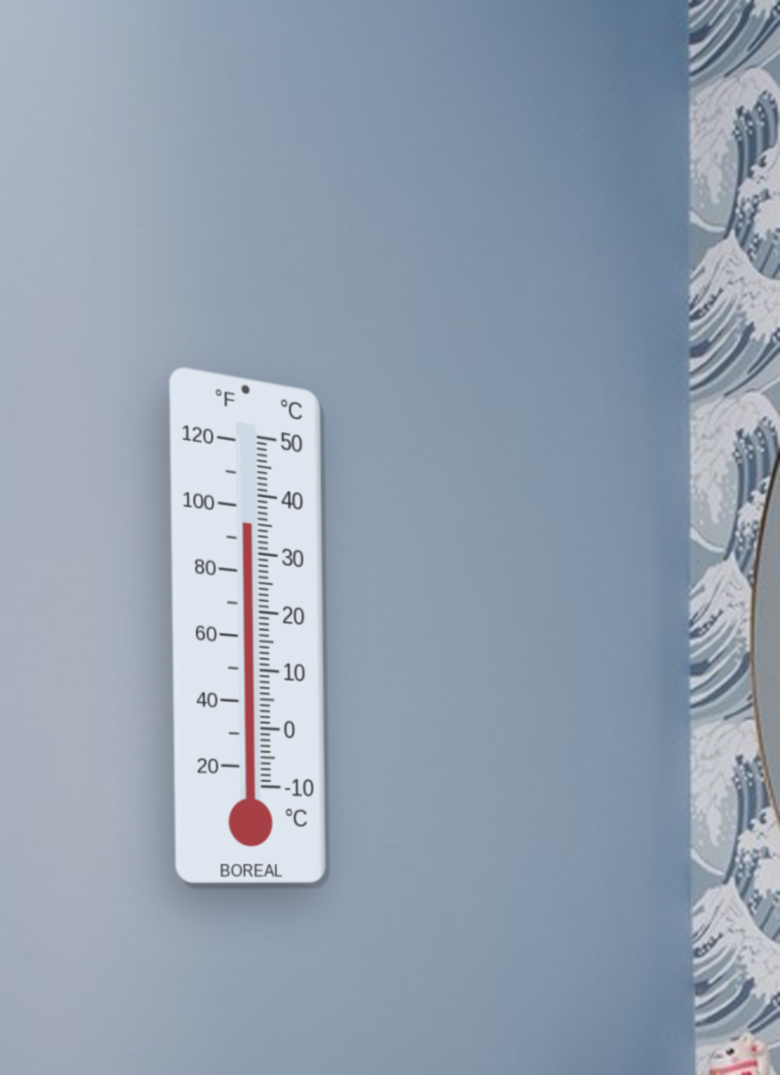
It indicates 35; °C
